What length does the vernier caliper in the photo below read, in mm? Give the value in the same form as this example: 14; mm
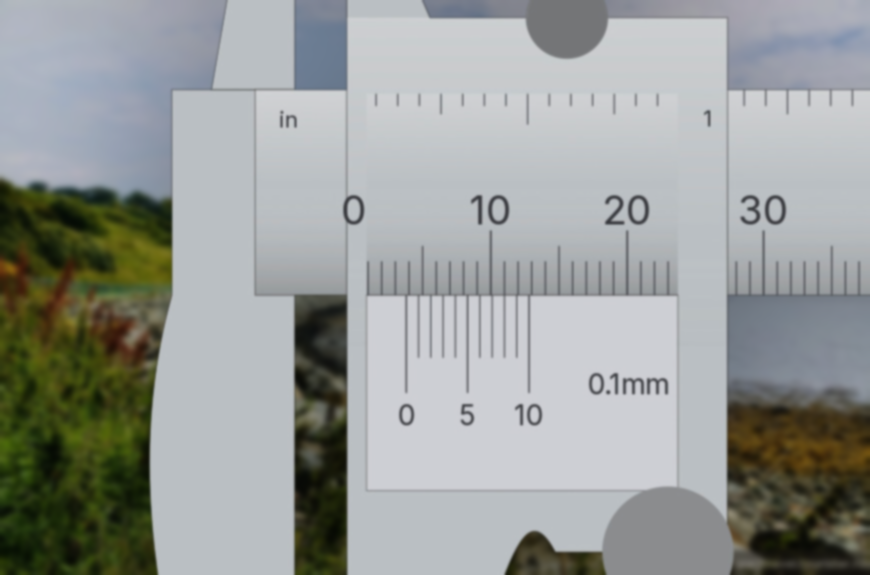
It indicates 3.8; mm
